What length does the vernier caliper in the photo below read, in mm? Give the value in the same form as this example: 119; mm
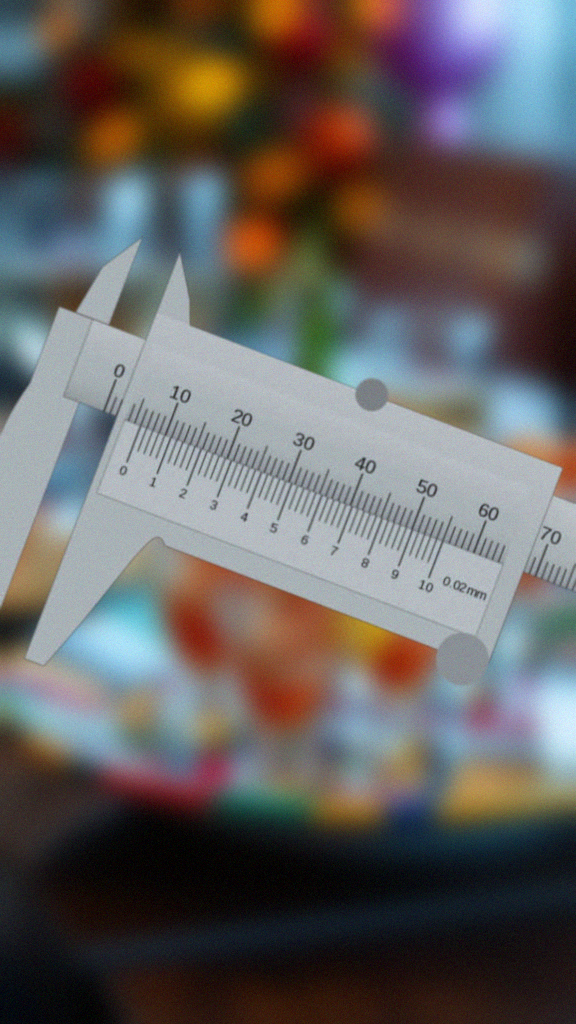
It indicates 6.0; mm
